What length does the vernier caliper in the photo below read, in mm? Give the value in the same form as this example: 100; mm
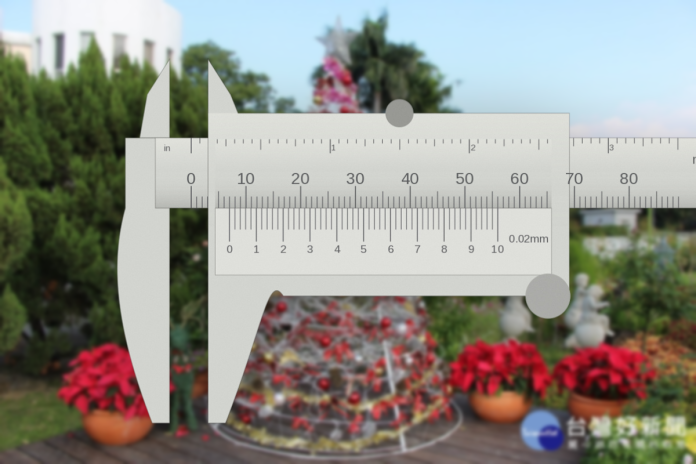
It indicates 7.0; mm
